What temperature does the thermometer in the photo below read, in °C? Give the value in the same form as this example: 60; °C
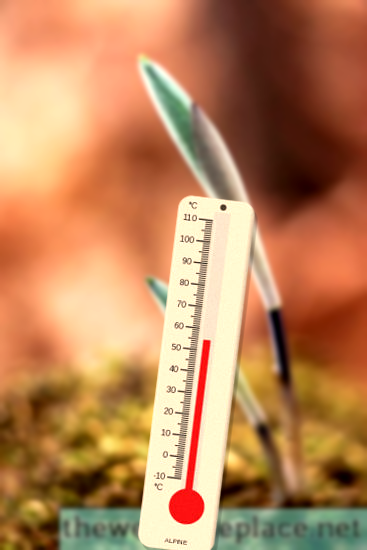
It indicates 55; °C
